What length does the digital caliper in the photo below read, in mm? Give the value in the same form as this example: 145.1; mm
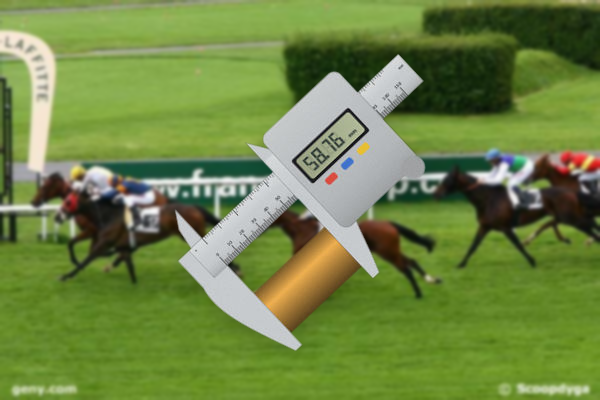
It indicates 58.76; mm
